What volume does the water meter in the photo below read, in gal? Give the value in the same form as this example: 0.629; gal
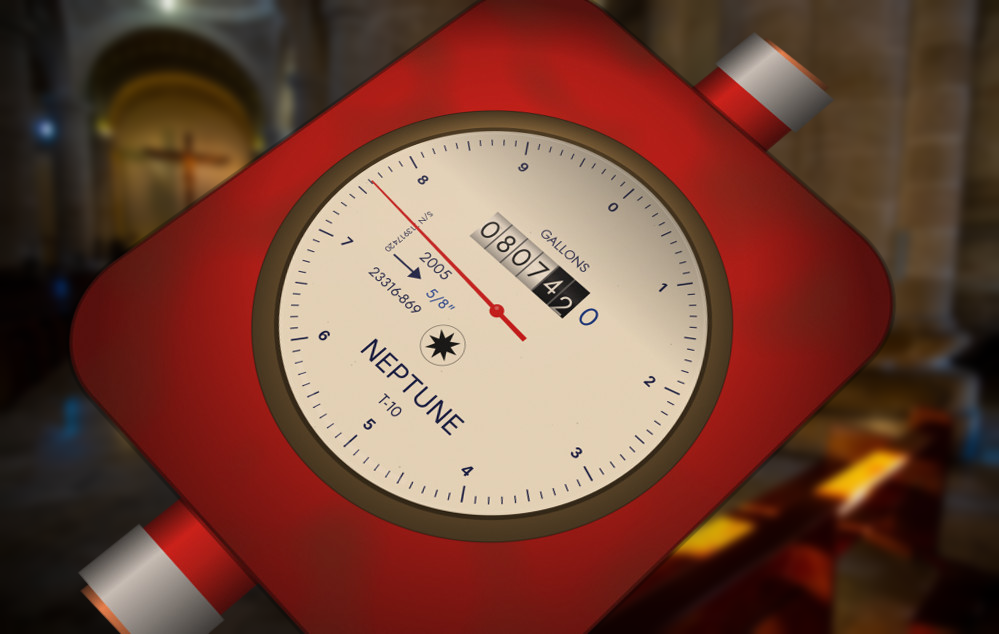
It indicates 807417.6; gal
